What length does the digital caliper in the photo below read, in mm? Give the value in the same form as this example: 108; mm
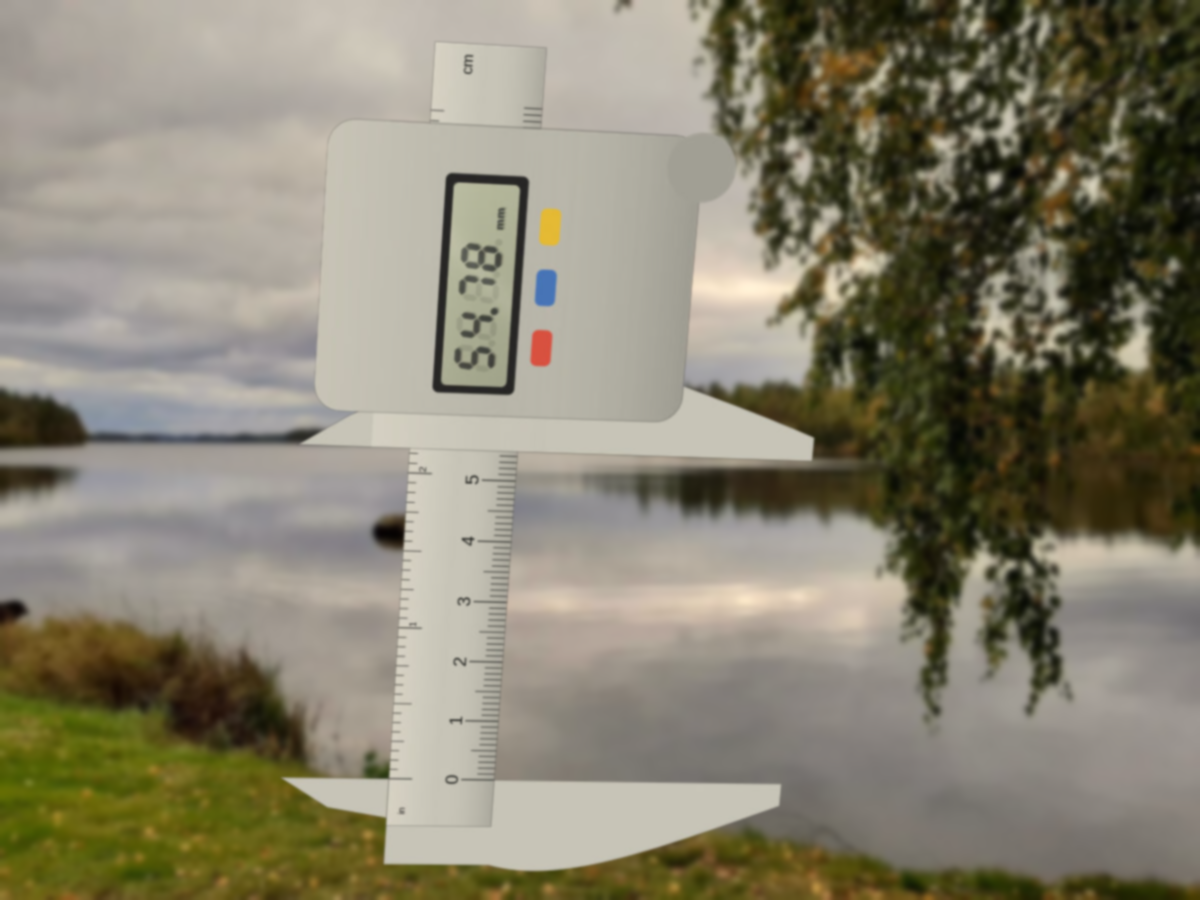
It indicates 54.78; mm
